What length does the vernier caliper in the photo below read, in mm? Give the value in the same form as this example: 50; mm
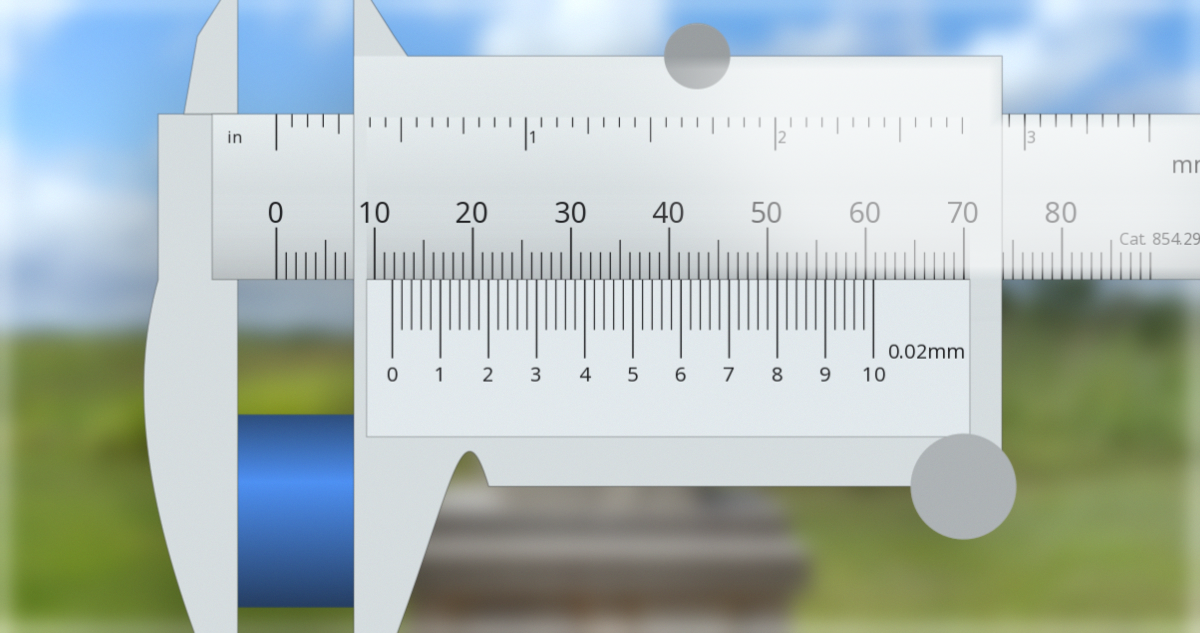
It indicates 11.8; mm
